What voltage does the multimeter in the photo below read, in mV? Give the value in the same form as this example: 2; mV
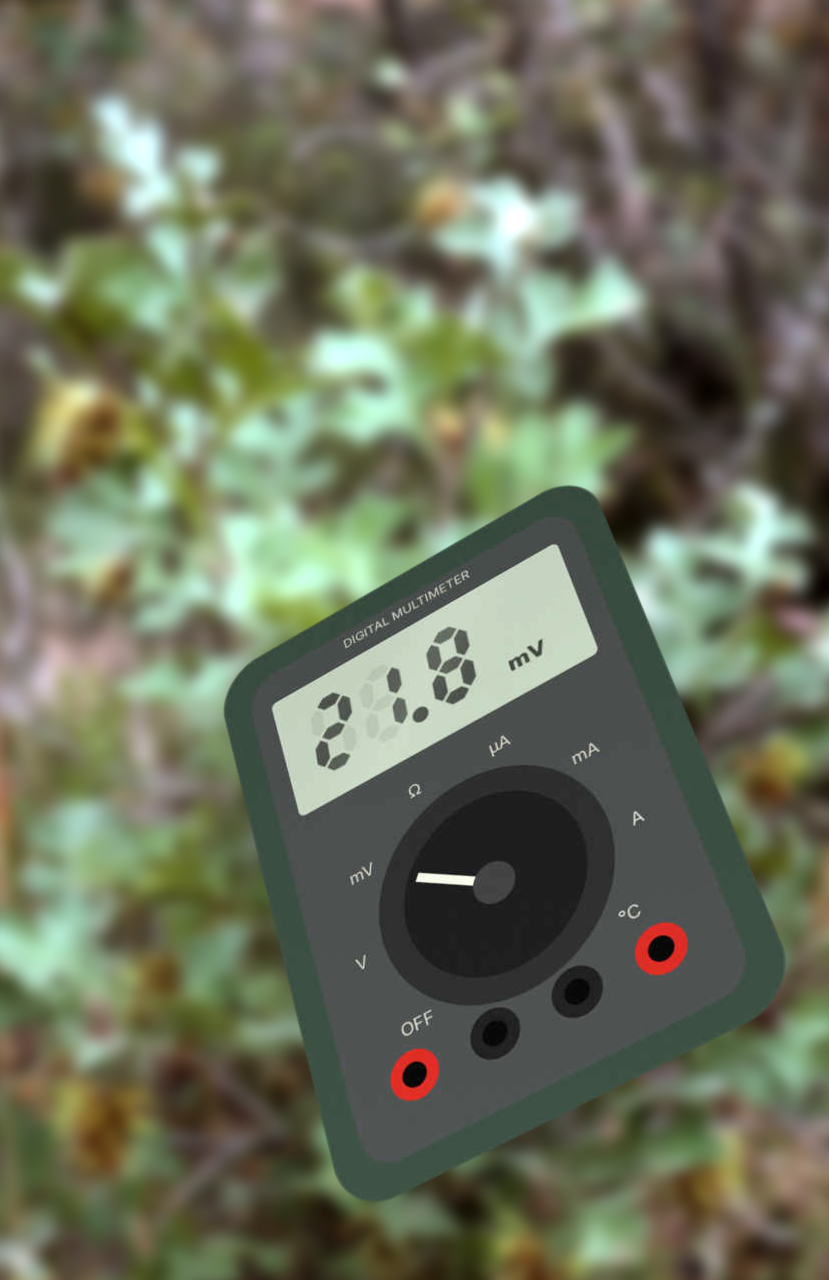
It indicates 21.8; mV
